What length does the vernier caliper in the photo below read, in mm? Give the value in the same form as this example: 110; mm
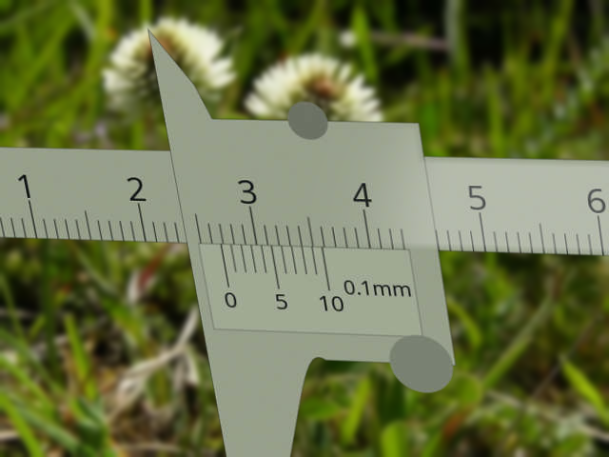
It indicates 26.8; mm
